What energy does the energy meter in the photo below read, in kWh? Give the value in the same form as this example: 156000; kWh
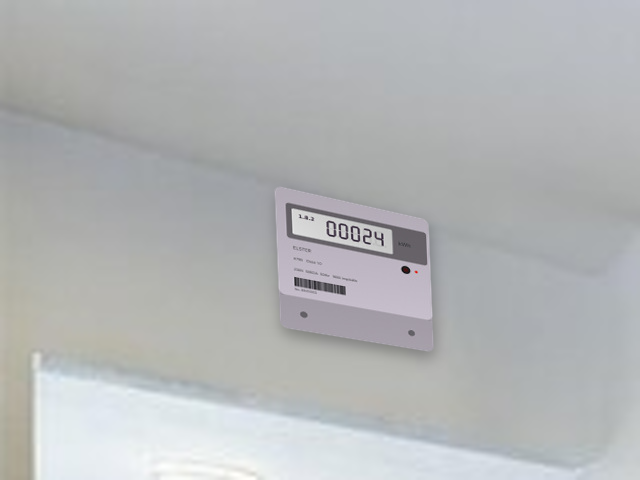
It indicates 24; kWh
